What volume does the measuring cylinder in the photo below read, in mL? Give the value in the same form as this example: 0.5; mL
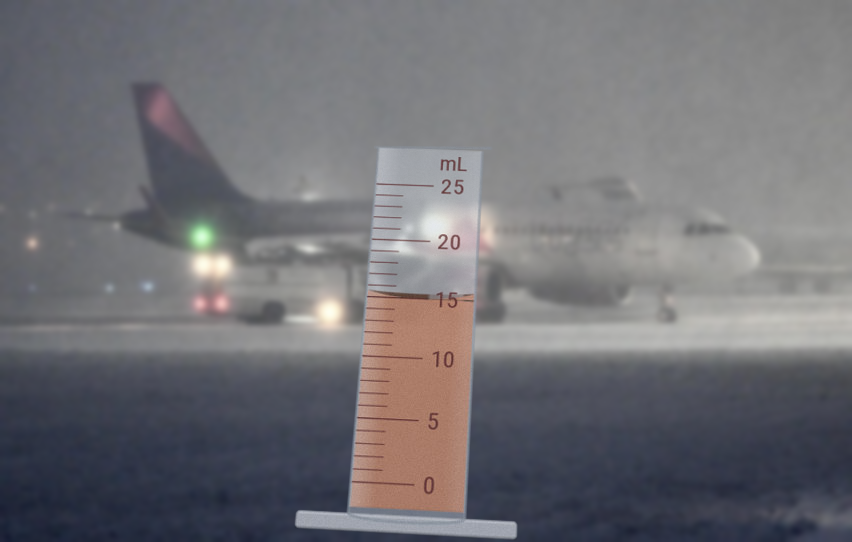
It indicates 15; mL
